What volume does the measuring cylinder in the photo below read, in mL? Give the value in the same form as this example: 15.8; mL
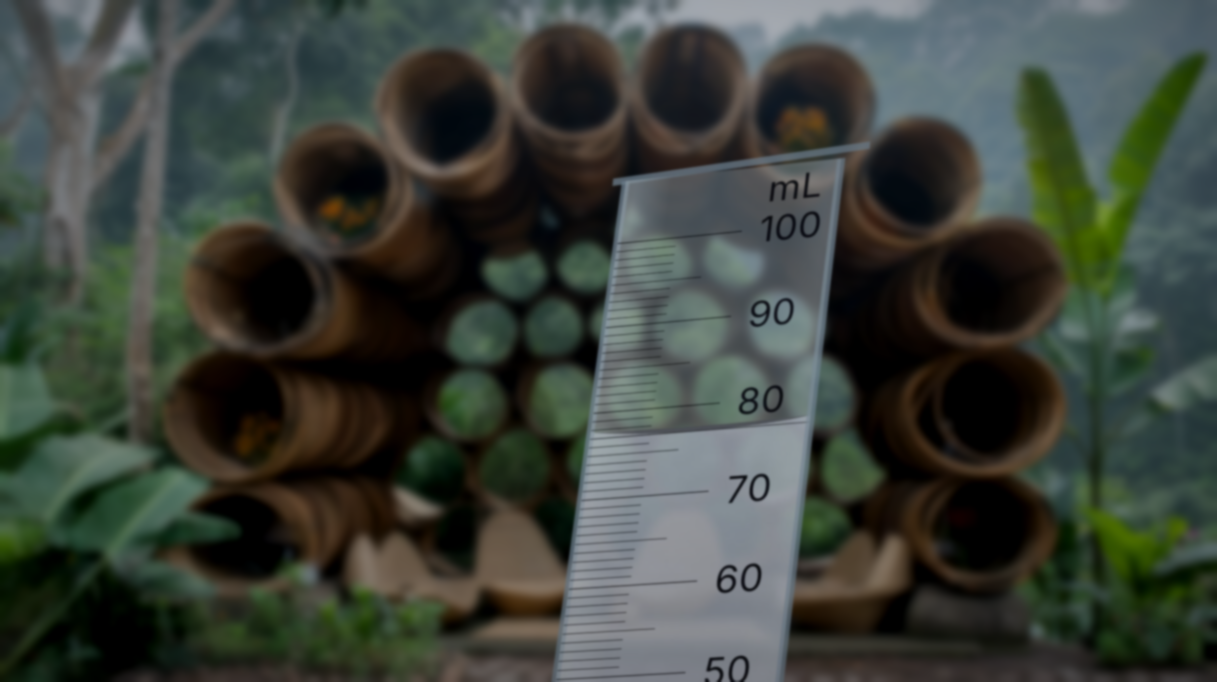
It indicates 77; mL
